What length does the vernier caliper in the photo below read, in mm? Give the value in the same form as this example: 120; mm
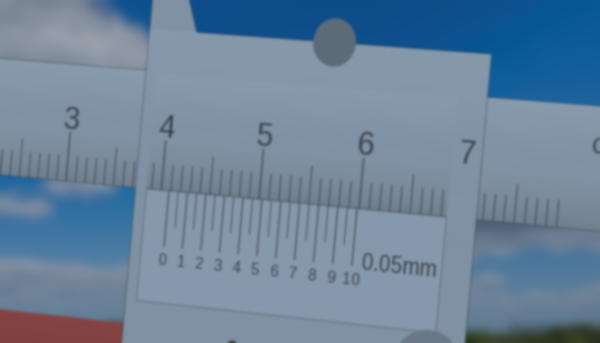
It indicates 40.8; mm
